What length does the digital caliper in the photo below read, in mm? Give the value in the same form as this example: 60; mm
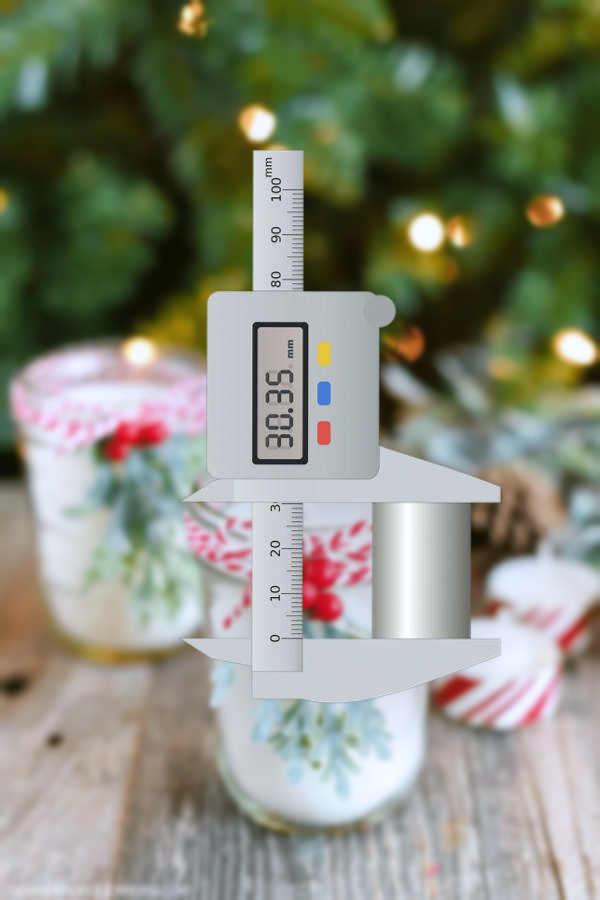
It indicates 30.35; mm
